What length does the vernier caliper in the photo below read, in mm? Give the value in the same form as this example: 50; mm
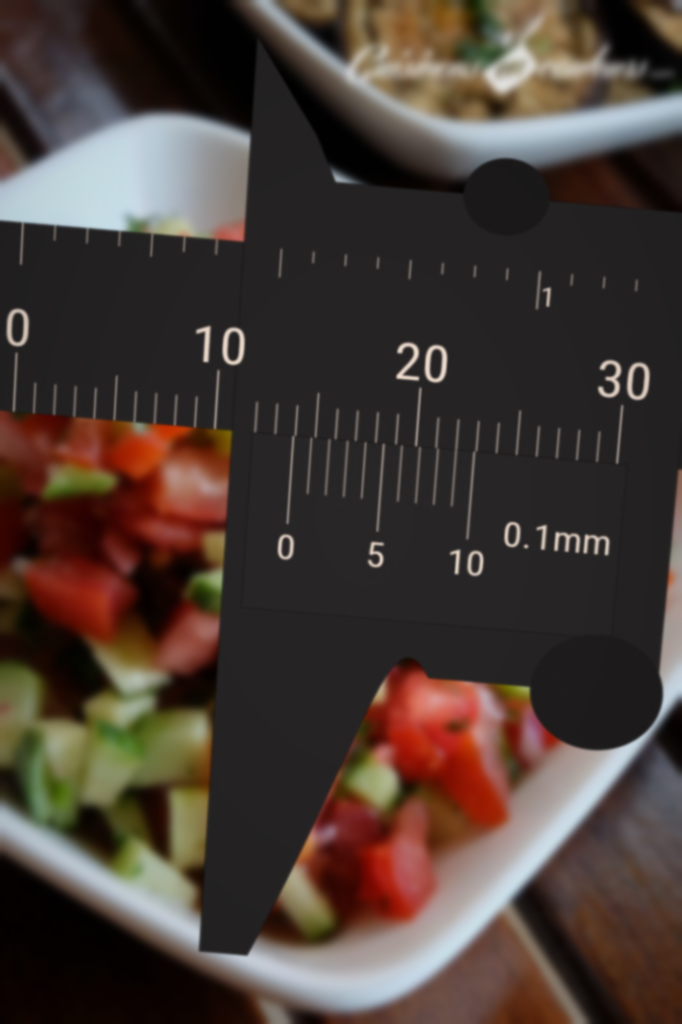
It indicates 13.9; mm
